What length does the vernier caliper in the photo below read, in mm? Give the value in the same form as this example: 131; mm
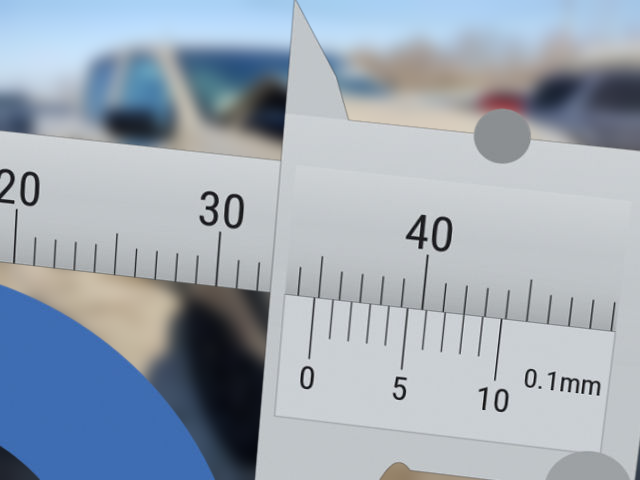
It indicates 34.8; mm
